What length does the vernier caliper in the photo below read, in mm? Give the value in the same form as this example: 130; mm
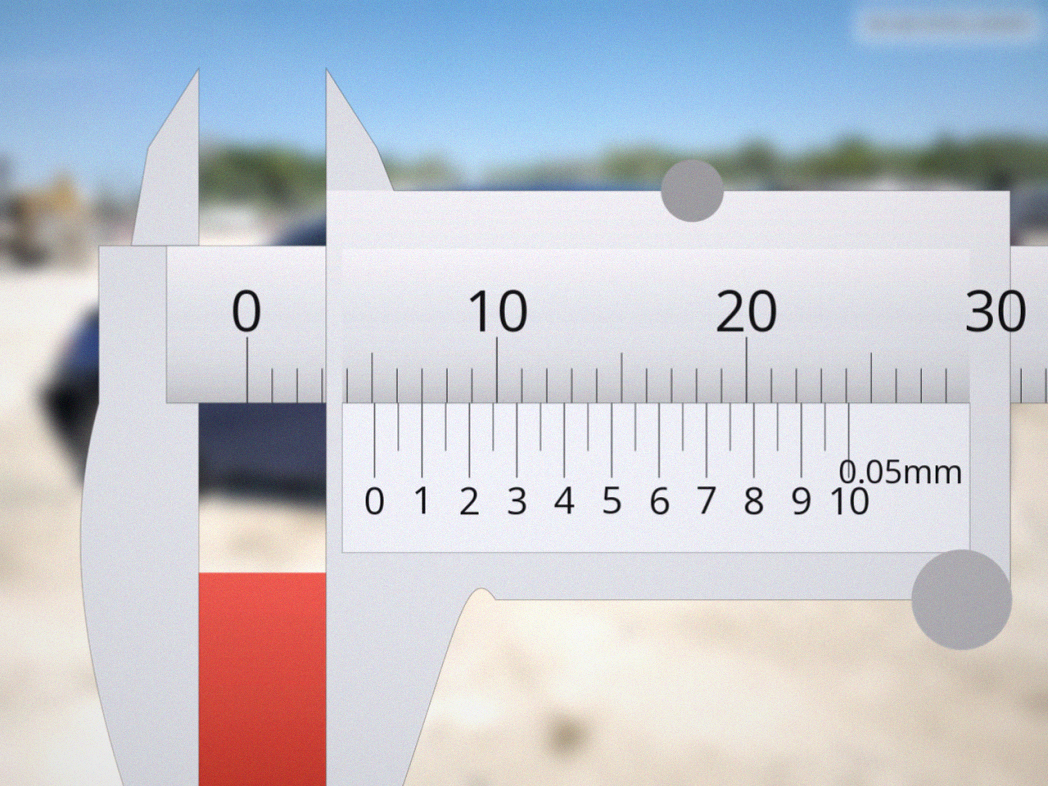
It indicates 5.10; mm
